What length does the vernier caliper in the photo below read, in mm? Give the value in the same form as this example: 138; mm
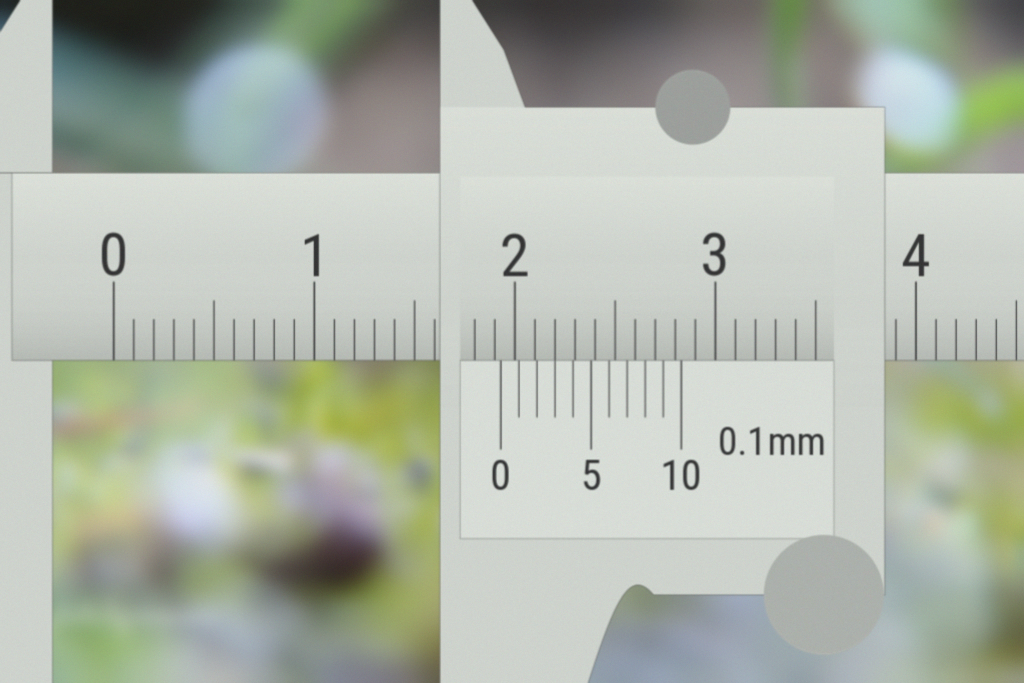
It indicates 19.3; mm
